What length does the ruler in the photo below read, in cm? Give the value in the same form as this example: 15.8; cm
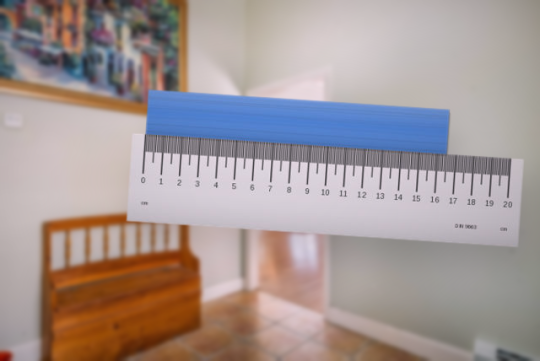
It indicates 16.5; cm
